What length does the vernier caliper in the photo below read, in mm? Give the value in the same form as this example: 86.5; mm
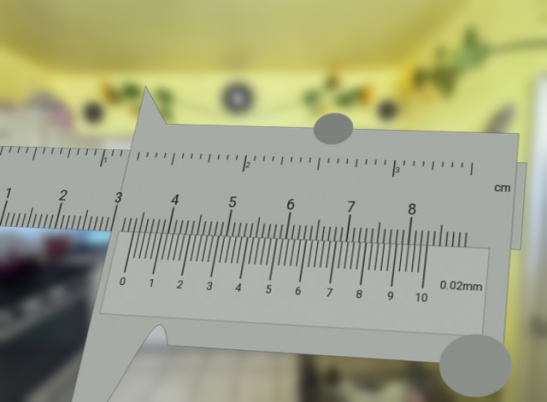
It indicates 34.0; mm
